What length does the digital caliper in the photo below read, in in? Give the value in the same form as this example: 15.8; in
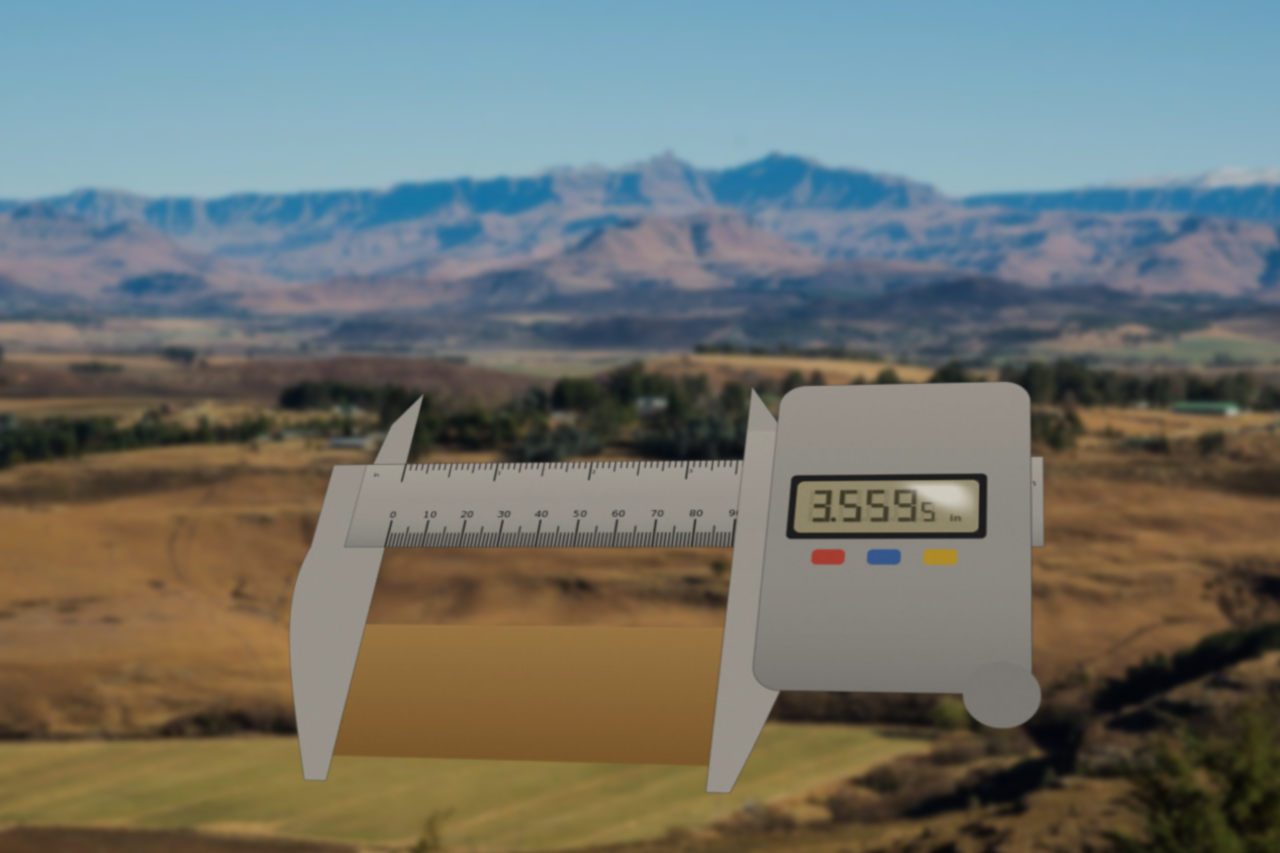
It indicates 3.5595; in
